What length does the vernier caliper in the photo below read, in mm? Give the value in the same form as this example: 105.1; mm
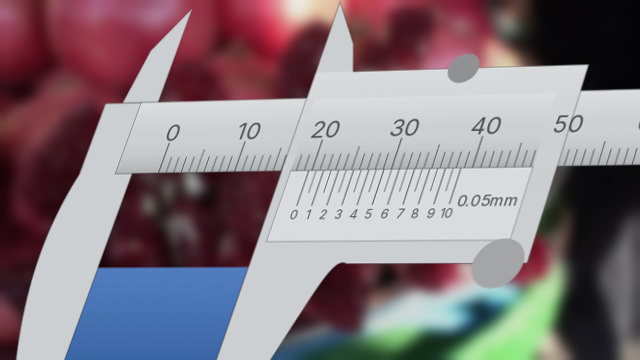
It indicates 19.6; mm
